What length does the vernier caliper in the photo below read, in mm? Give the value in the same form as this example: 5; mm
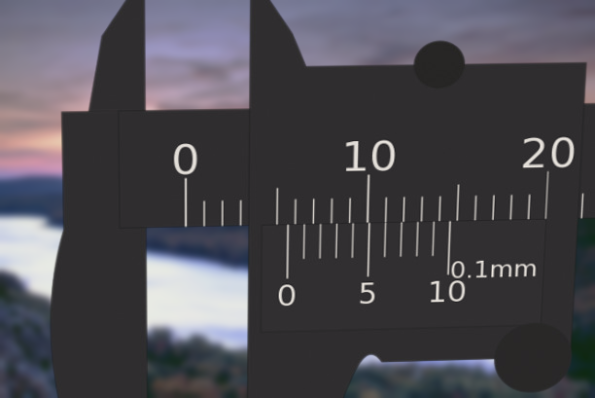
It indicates 5.6; mm
